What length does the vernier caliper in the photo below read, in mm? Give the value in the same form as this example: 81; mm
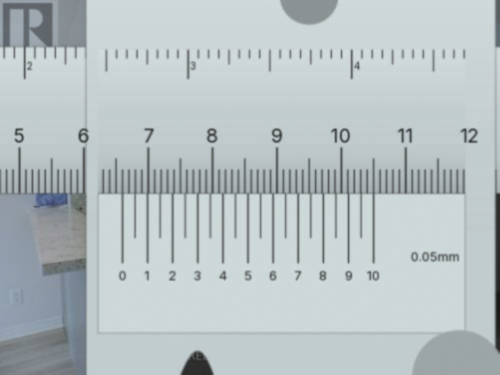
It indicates 66.0; mm
